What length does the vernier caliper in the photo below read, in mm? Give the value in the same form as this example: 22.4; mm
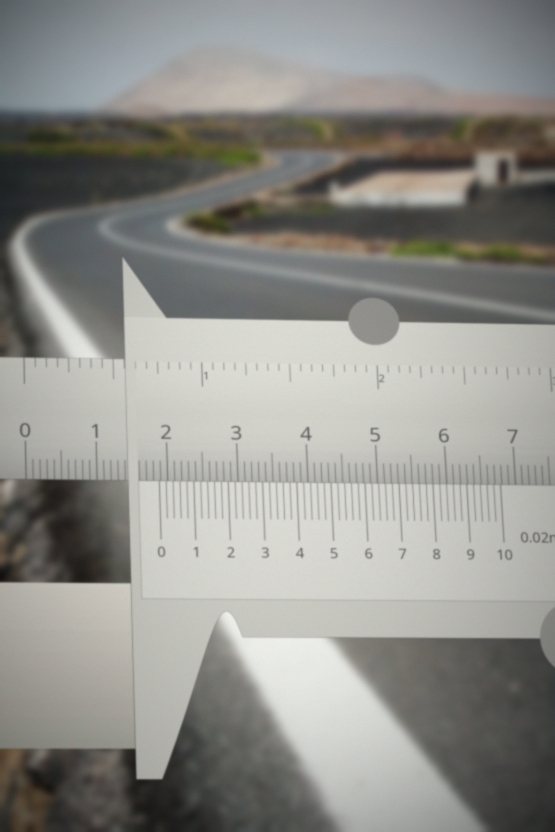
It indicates 18.8; mm
